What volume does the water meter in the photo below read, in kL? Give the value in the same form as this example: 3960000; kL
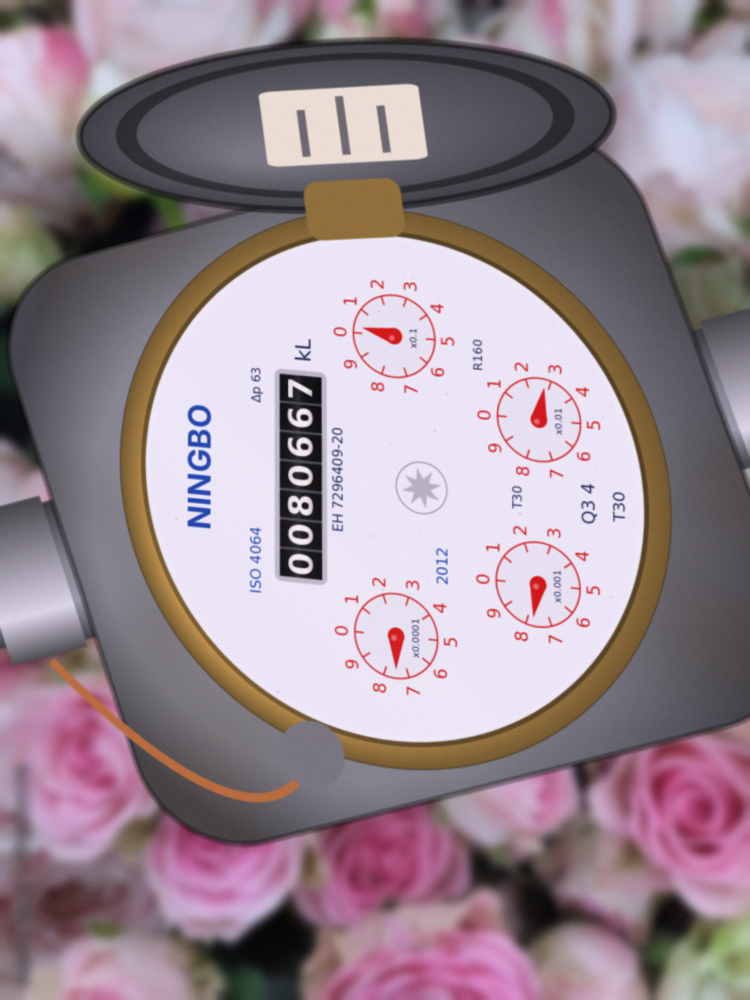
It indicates 80667.0277; kL
